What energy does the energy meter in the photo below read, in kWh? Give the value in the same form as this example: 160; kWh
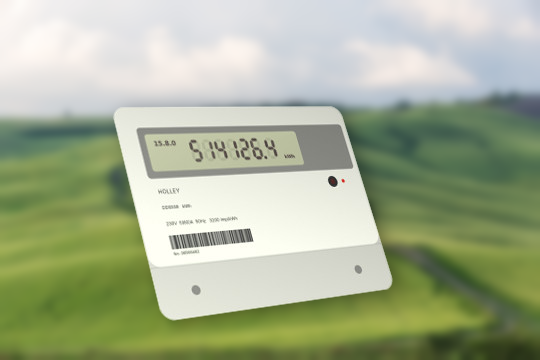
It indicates 514126.4; kWh
